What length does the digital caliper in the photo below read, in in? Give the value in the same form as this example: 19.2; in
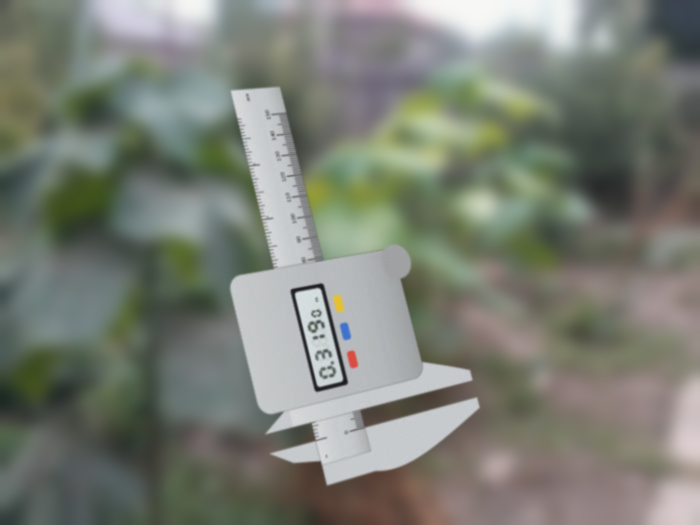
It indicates 0.3190; in
